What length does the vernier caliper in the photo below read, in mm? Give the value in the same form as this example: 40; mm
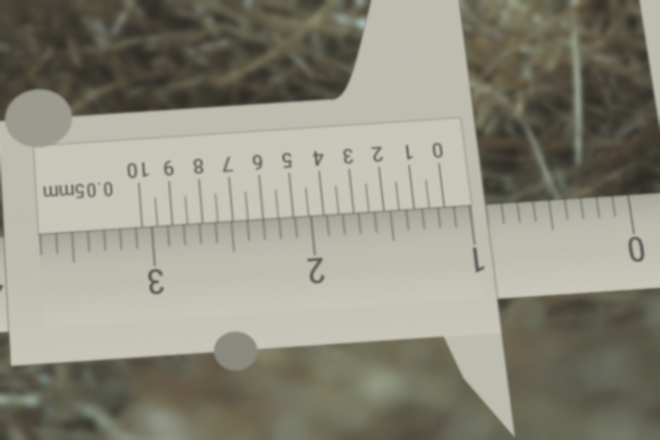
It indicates 11.6; mm
